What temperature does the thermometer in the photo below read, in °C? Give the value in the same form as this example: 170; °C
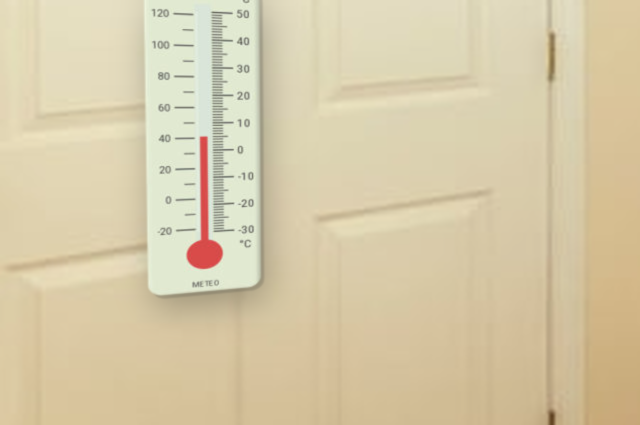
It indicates 5; °C
